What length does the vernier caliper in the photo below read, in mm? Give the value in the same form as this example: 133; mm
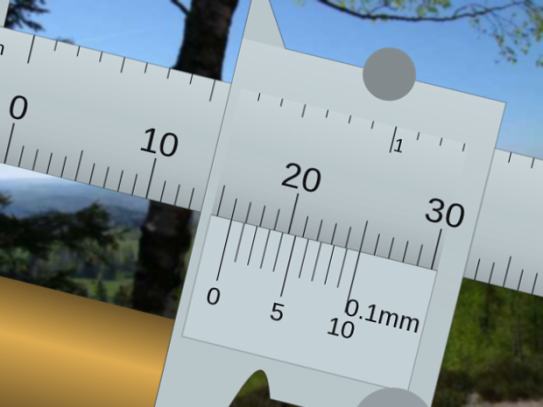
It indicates 16.0; mm
